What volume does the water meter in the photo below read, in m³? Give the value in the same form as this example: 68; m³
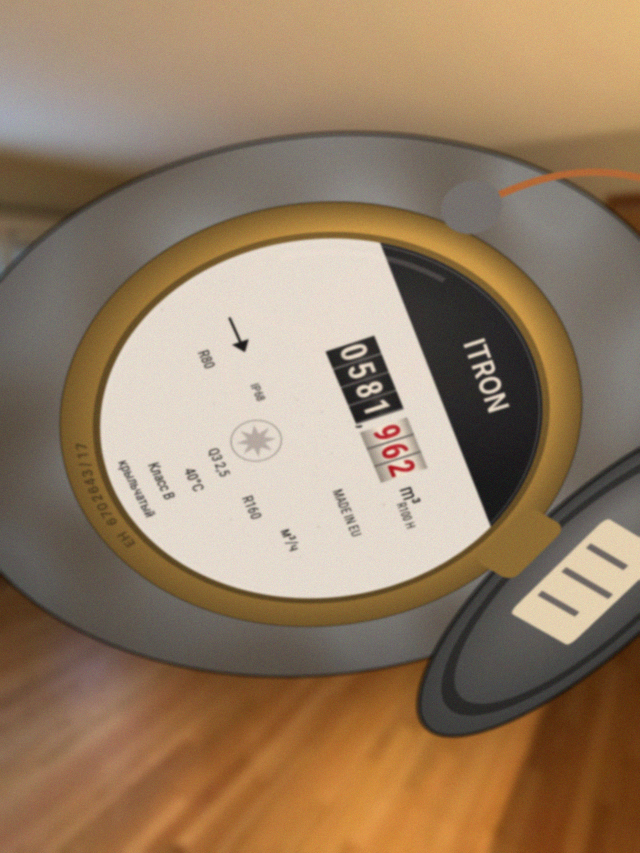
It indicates 581.962; m³
